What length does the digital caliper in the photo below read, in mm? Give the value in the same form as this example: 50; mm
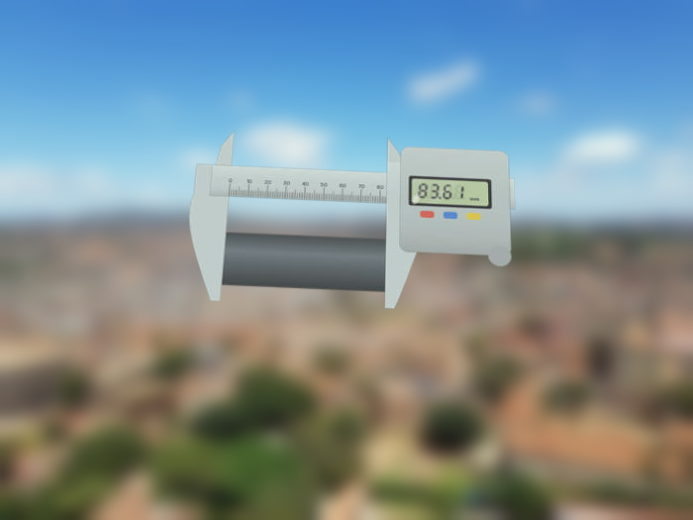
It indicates 83.61; mm
